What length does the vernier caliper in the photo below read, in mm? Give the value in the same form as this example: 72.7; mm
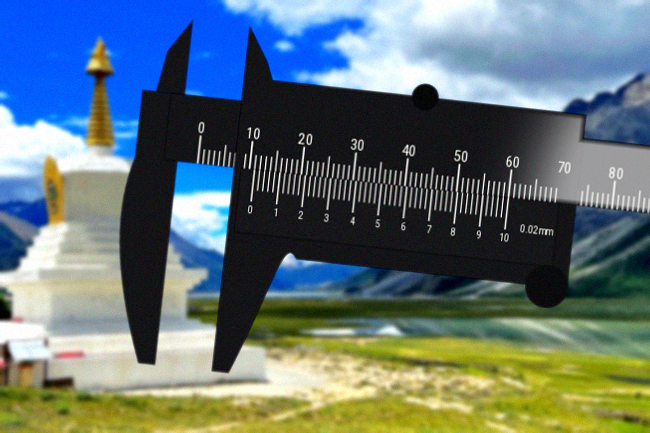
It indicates 11.0; mm
